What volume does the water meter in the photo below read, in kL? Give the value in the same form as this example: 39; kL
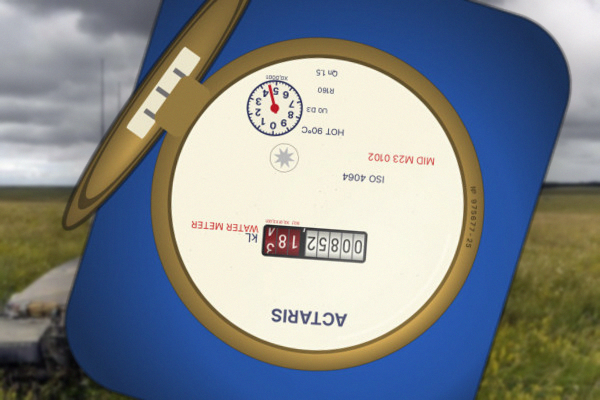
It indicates 852.1834; kL
